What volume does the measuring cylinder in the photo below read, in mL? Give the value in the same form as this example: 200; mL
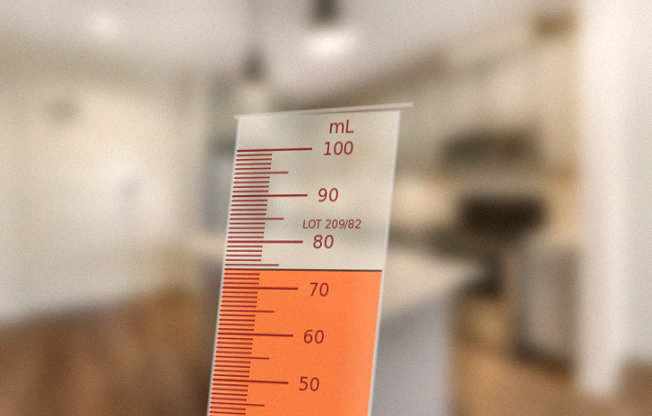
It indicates 74; mL
